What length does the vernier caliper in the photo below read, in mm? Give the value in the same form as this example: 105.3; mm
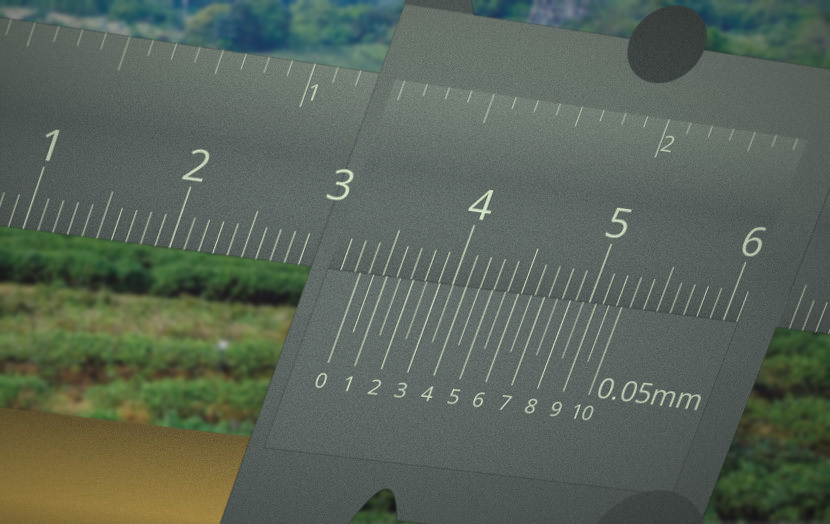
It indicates 33.4; mm
